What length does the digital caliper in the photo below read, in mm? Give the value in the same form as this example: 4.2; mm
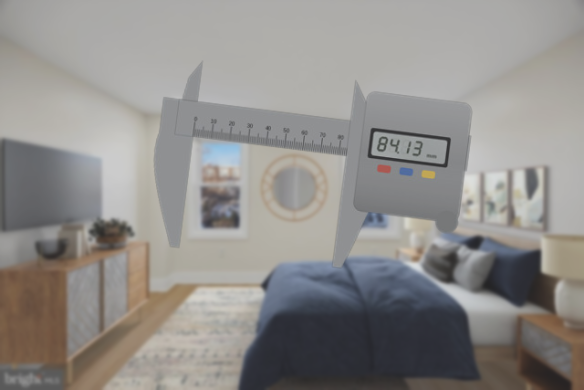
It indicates 84.13; mm
